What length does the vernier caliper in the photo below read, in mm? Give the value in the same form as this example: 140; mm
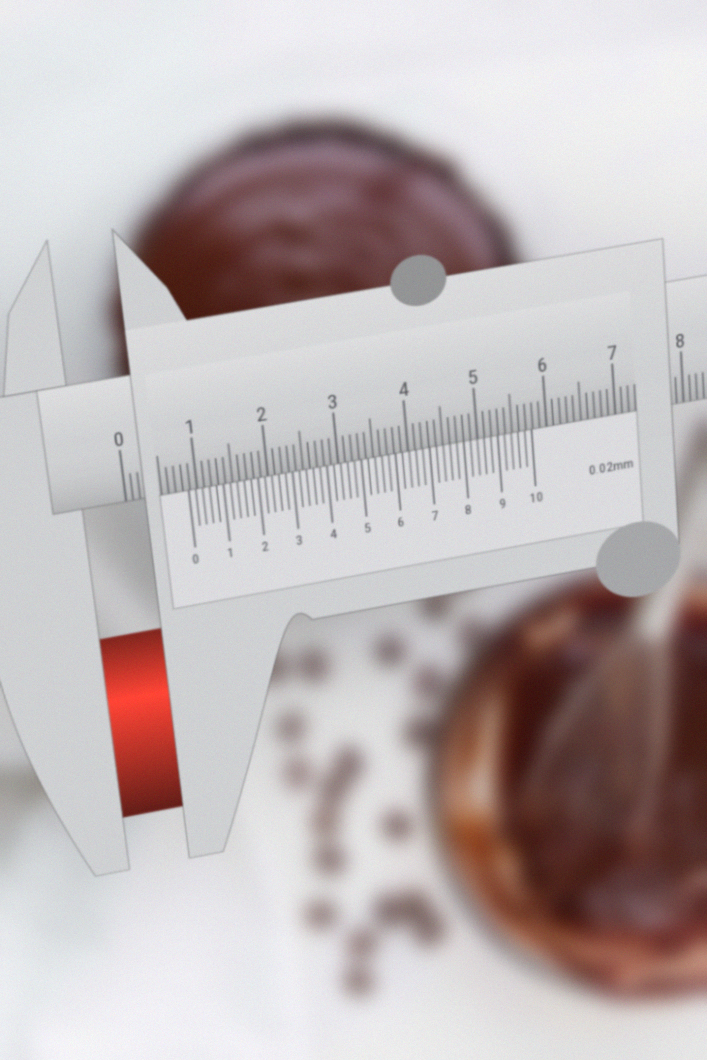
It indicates 8.8; mm
